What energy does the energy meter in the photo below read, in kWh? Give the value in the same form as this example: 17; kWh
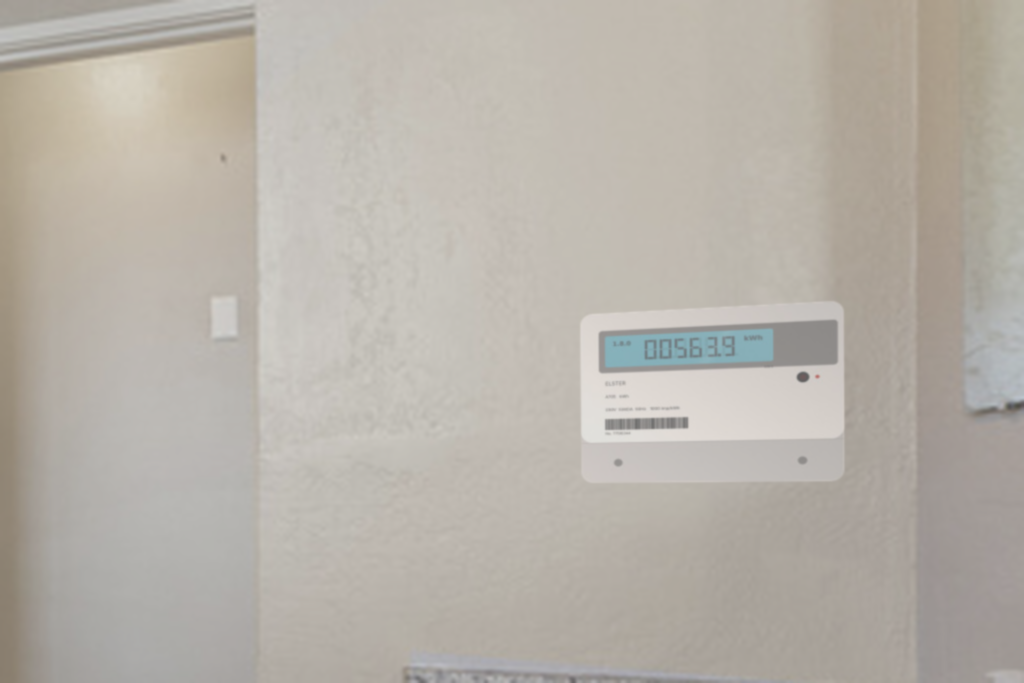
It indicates 563.9; kWh
